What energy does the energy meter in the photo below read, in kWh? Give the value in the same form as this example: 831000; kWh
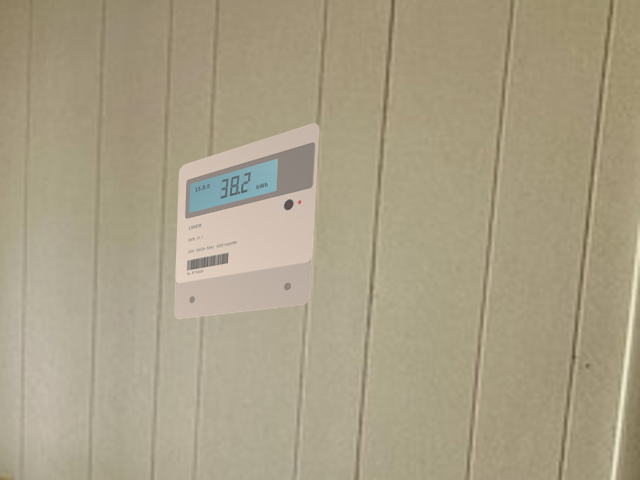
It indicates 38.2; kWh
